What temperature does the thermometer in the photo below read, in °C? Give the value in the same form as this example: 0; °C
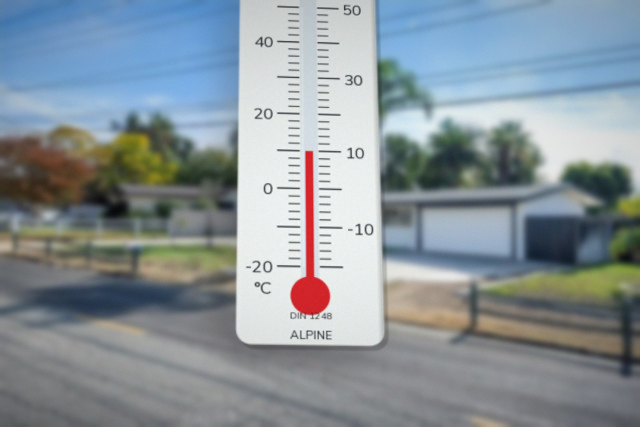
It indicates 10; °C
